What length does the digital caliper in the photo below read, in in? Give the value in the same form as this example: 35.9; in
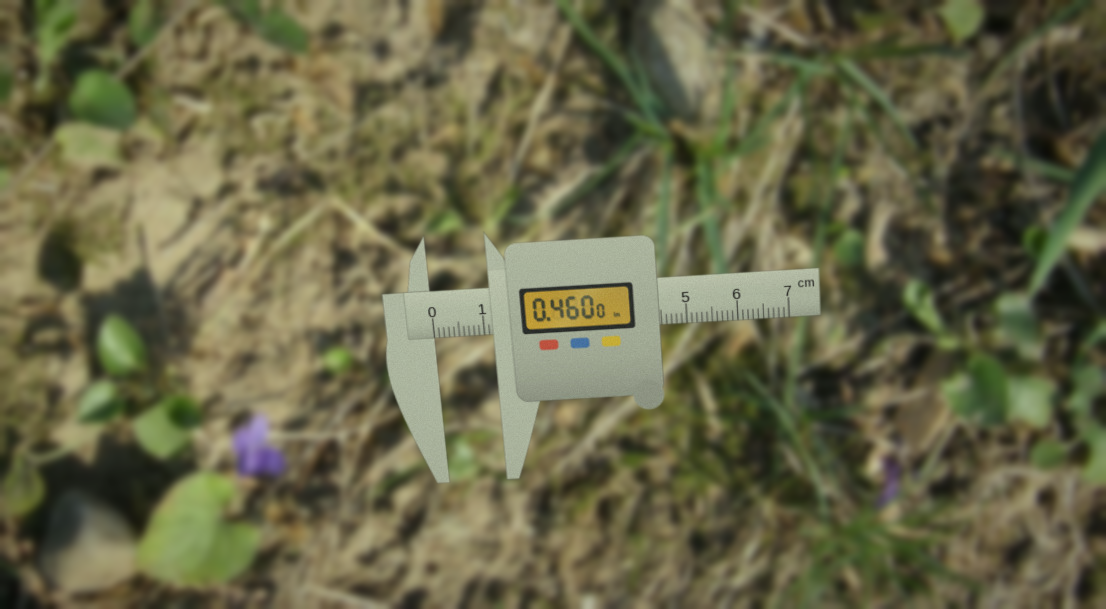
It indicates 0.4600; in
